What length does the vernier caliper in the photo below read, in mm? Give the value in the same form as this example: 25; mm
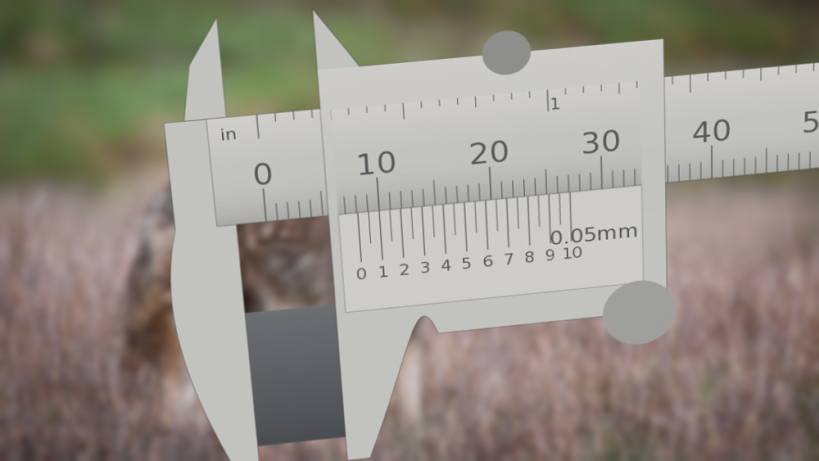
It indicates 8.1; mm
